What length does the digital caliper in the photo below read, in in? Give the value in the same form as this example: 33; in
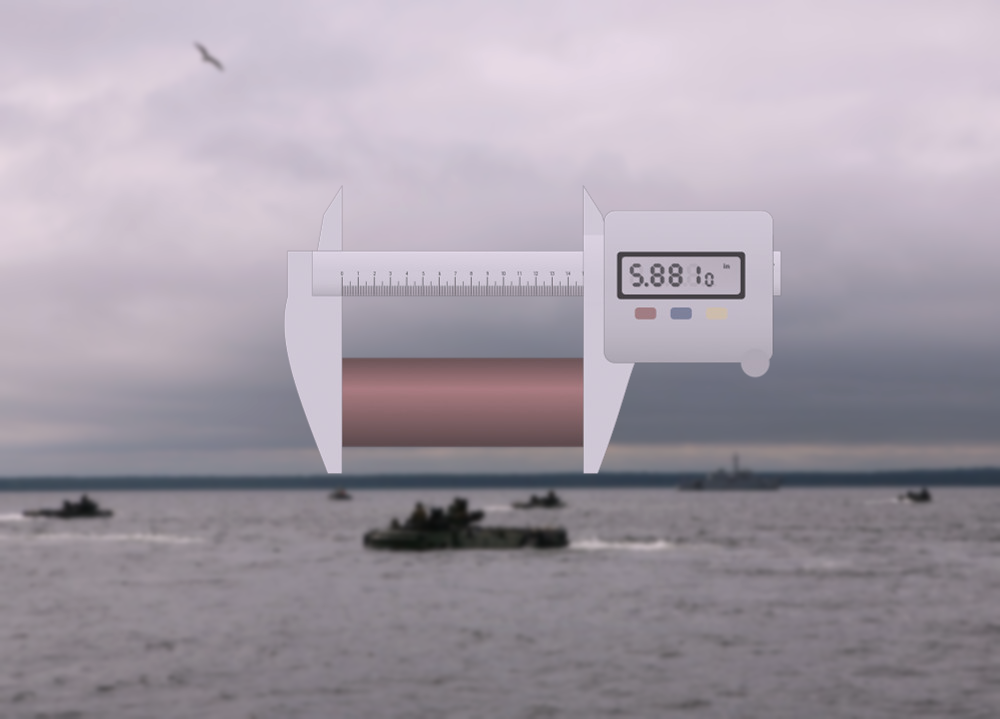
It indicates 5.8810; in
